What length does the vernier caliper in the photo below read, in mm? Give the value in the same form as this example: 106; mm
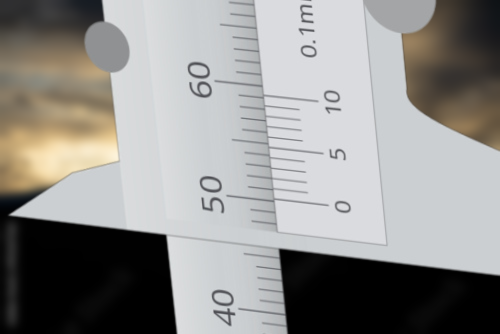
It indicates 50.2; mm
